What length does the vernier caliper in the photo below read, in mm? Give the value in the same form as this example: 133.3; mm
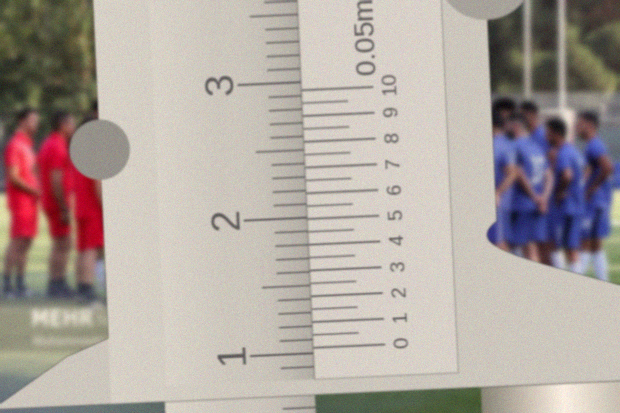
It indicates 10.4; mm
